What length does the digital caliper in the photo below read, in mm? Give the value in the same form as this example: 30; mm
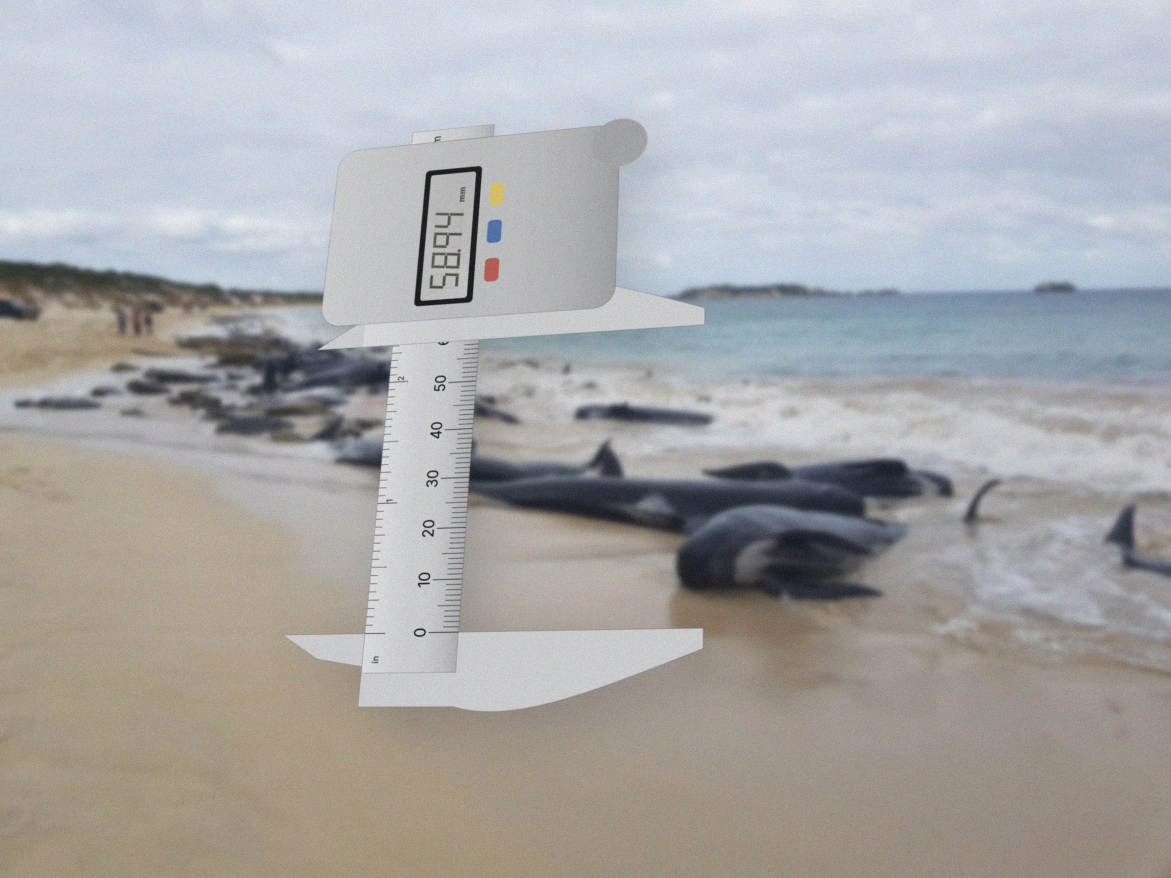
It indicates 58.94; mm
